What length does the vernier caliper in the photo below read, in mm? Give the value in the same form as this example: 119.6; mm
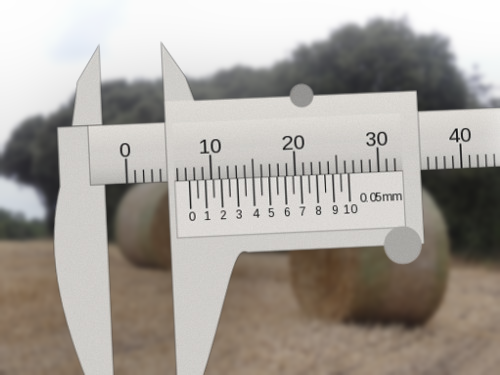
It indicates 7.4; mm
